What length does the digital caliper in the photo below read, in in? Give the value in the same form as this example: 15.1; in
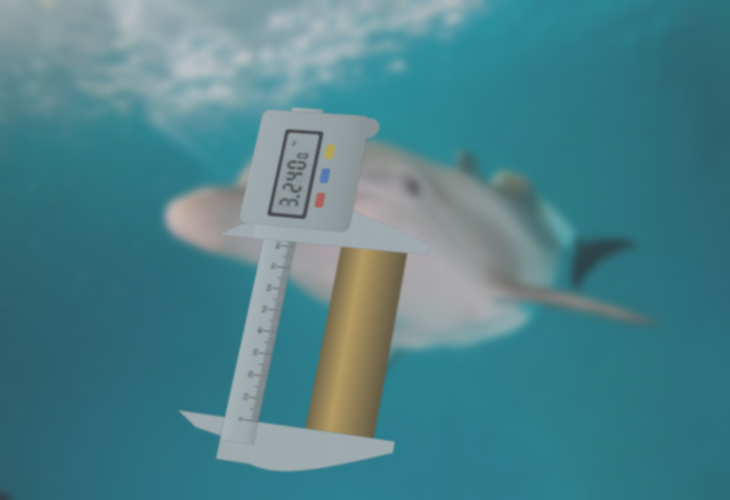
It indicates 3.2400; in
